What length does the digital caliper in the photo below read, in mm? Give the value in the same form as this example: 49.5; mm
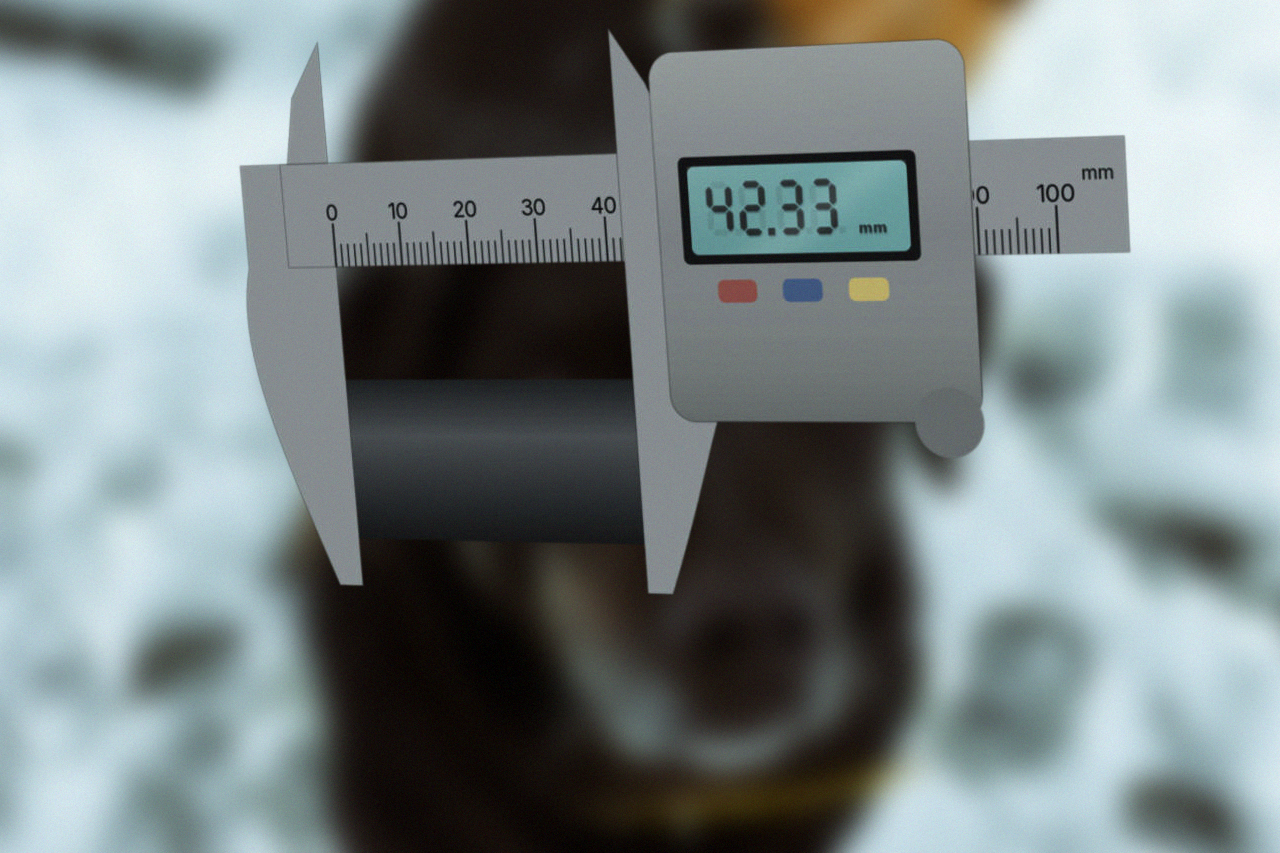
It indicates 42.33; mm
